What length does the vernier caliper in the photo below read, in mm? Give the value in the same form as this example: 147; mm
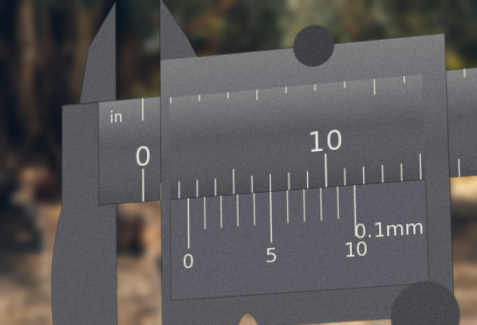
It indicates 2.5; mm
